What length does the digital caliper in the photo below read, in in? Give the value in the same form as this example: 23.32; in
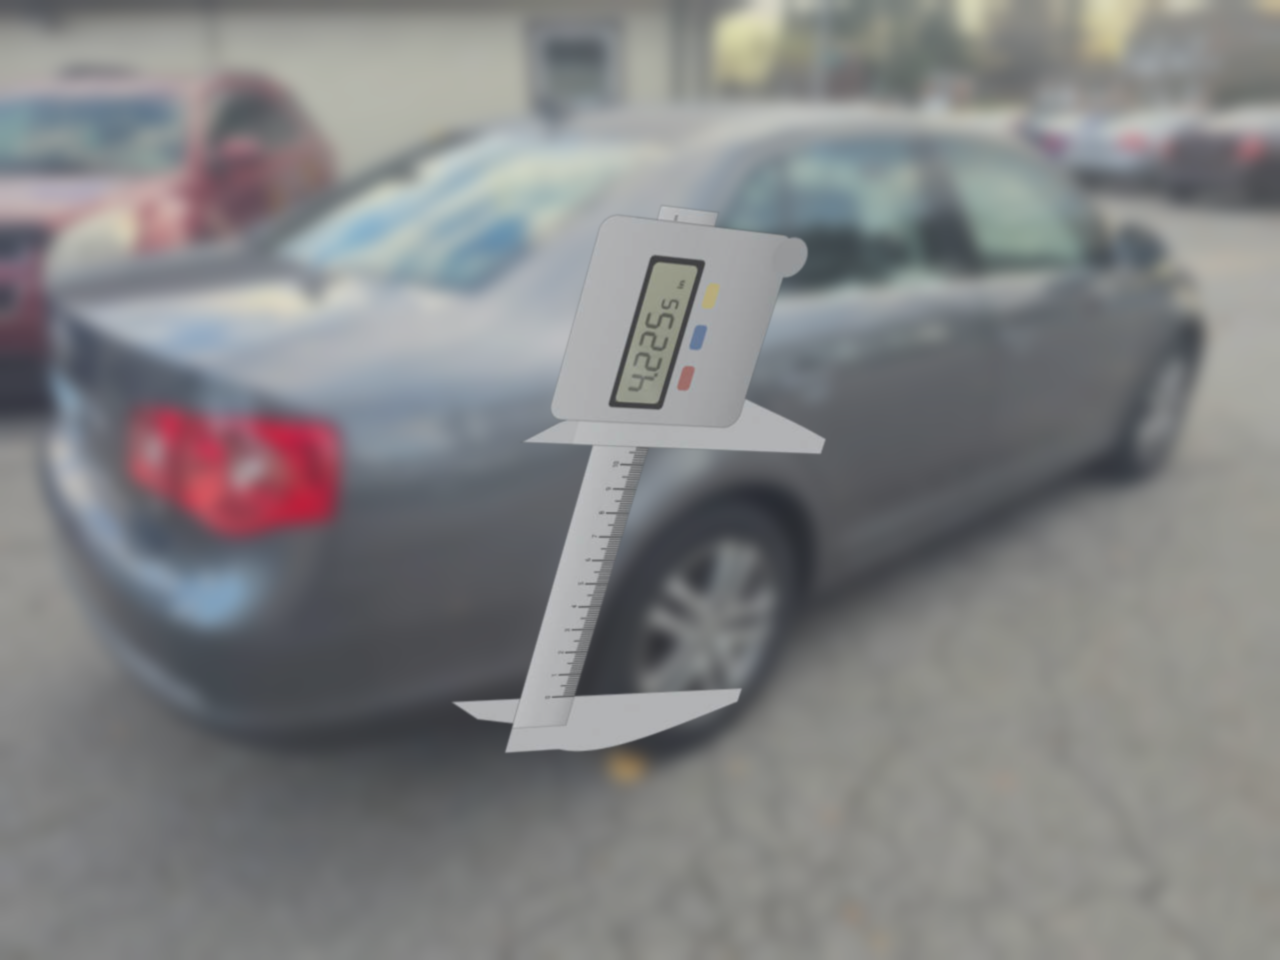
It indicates 4.2255; in
